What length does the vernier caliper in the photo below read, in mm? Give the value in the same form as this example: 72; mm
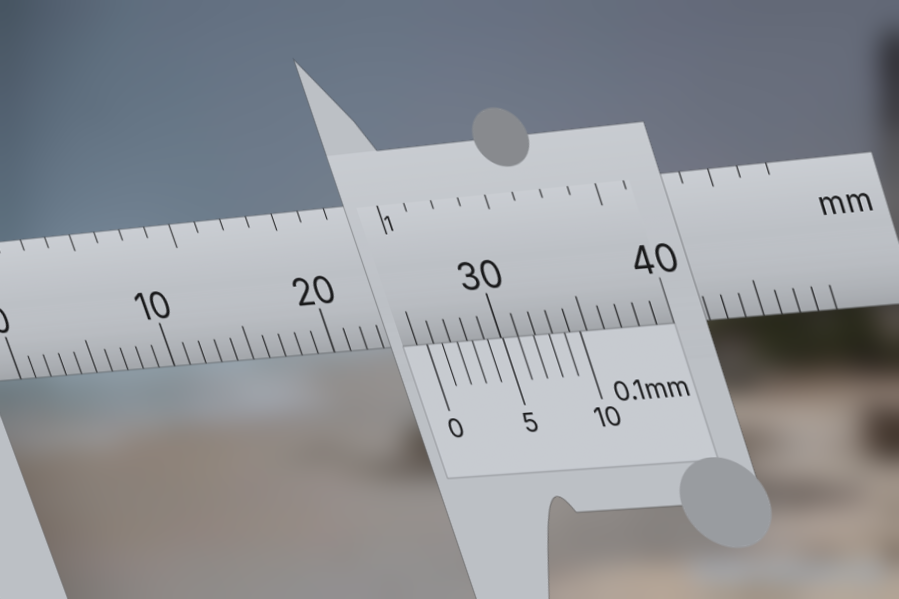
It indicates 25.6; mm
